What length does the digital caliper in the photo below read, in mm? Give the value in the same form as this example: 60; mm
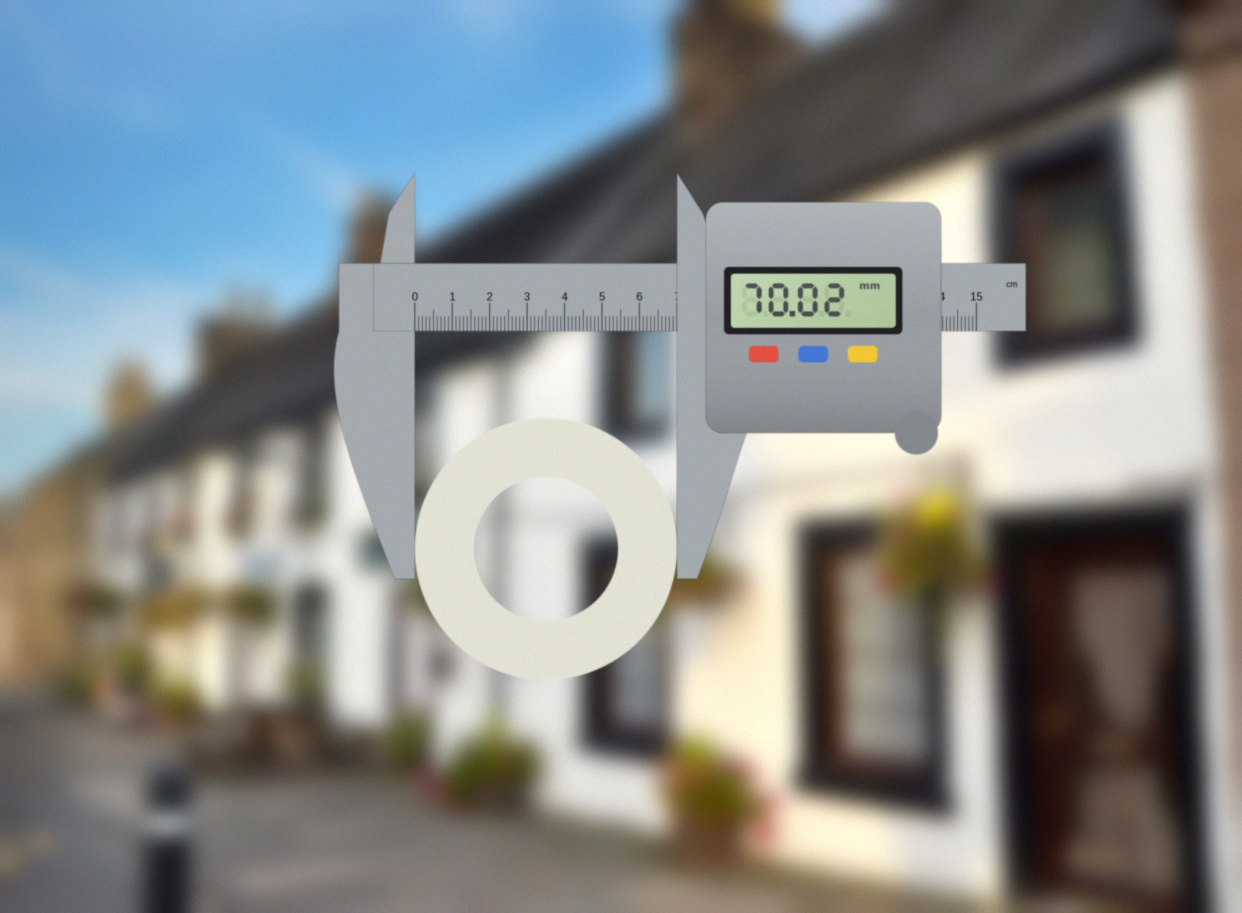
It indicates 70.02; mm
